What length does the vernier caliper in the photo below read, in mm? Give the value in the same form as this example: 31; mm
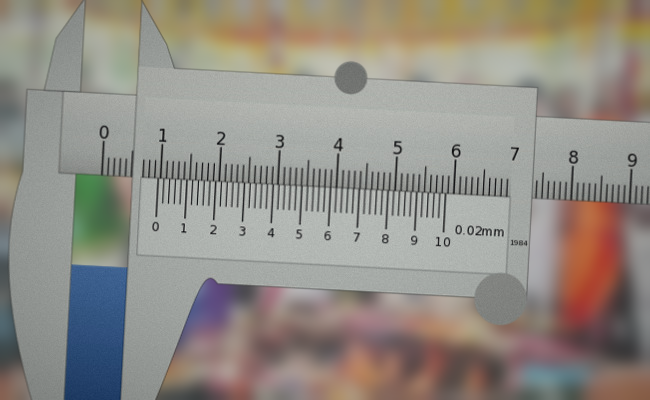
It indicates 9.6; mm
